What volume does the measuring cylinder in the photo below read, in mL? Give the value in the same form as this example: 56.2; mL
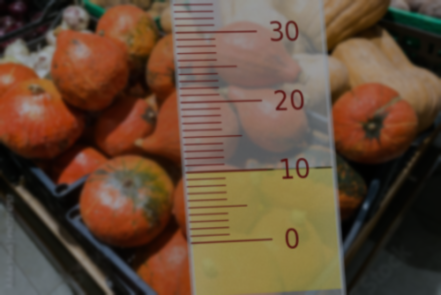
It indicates 10; mL
